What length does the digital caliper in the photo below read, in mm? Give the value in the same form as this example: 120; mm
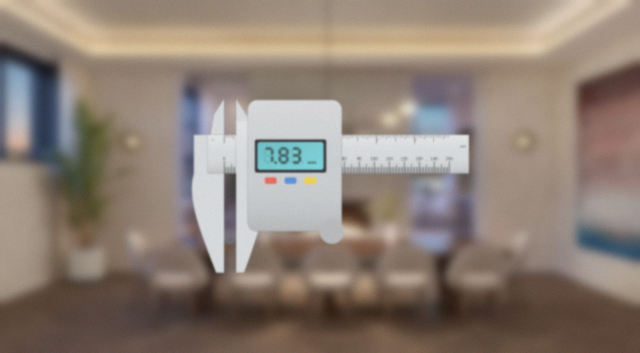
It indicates 7.83; mm
